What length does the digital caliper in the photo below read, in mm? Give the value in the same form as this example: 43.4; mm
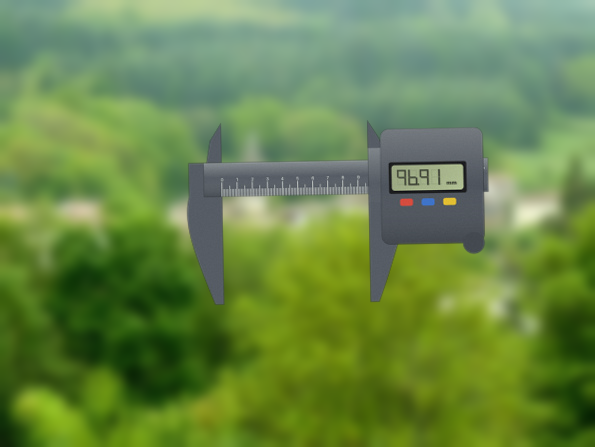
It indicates 96.91; mm
